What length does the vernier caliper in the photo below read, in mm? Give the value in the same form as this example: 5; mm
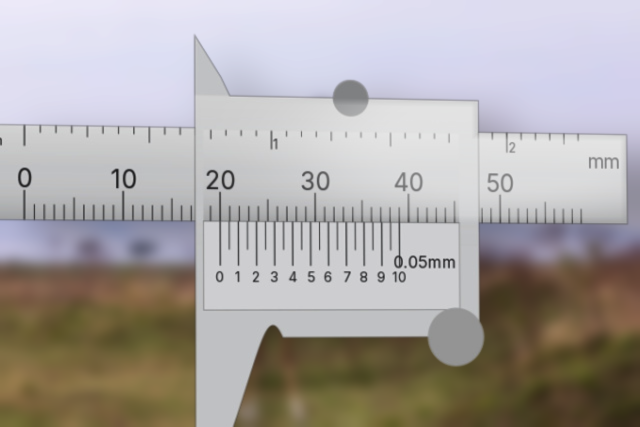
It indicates 20.0; mm
